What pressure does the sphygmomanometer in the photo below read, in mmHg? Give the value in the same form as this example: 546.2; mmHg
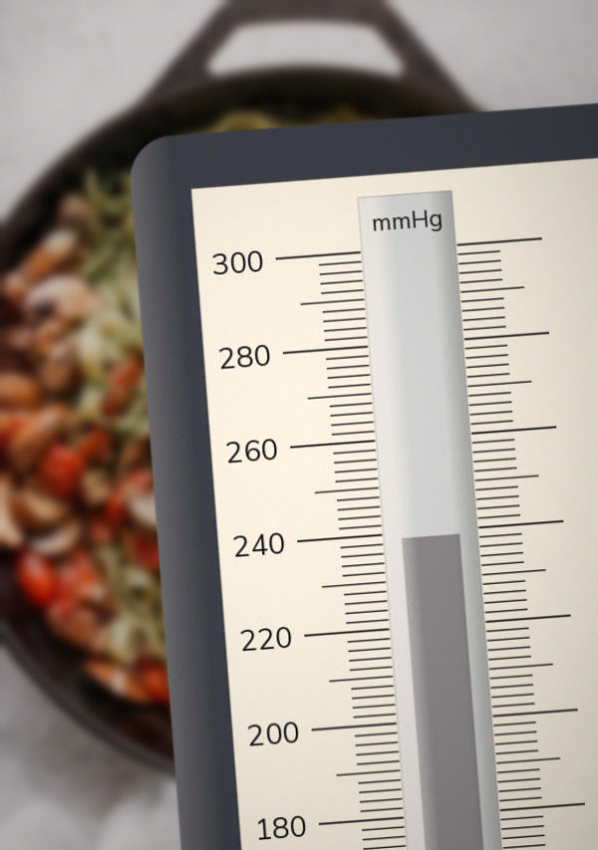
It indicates 239; mmHg
